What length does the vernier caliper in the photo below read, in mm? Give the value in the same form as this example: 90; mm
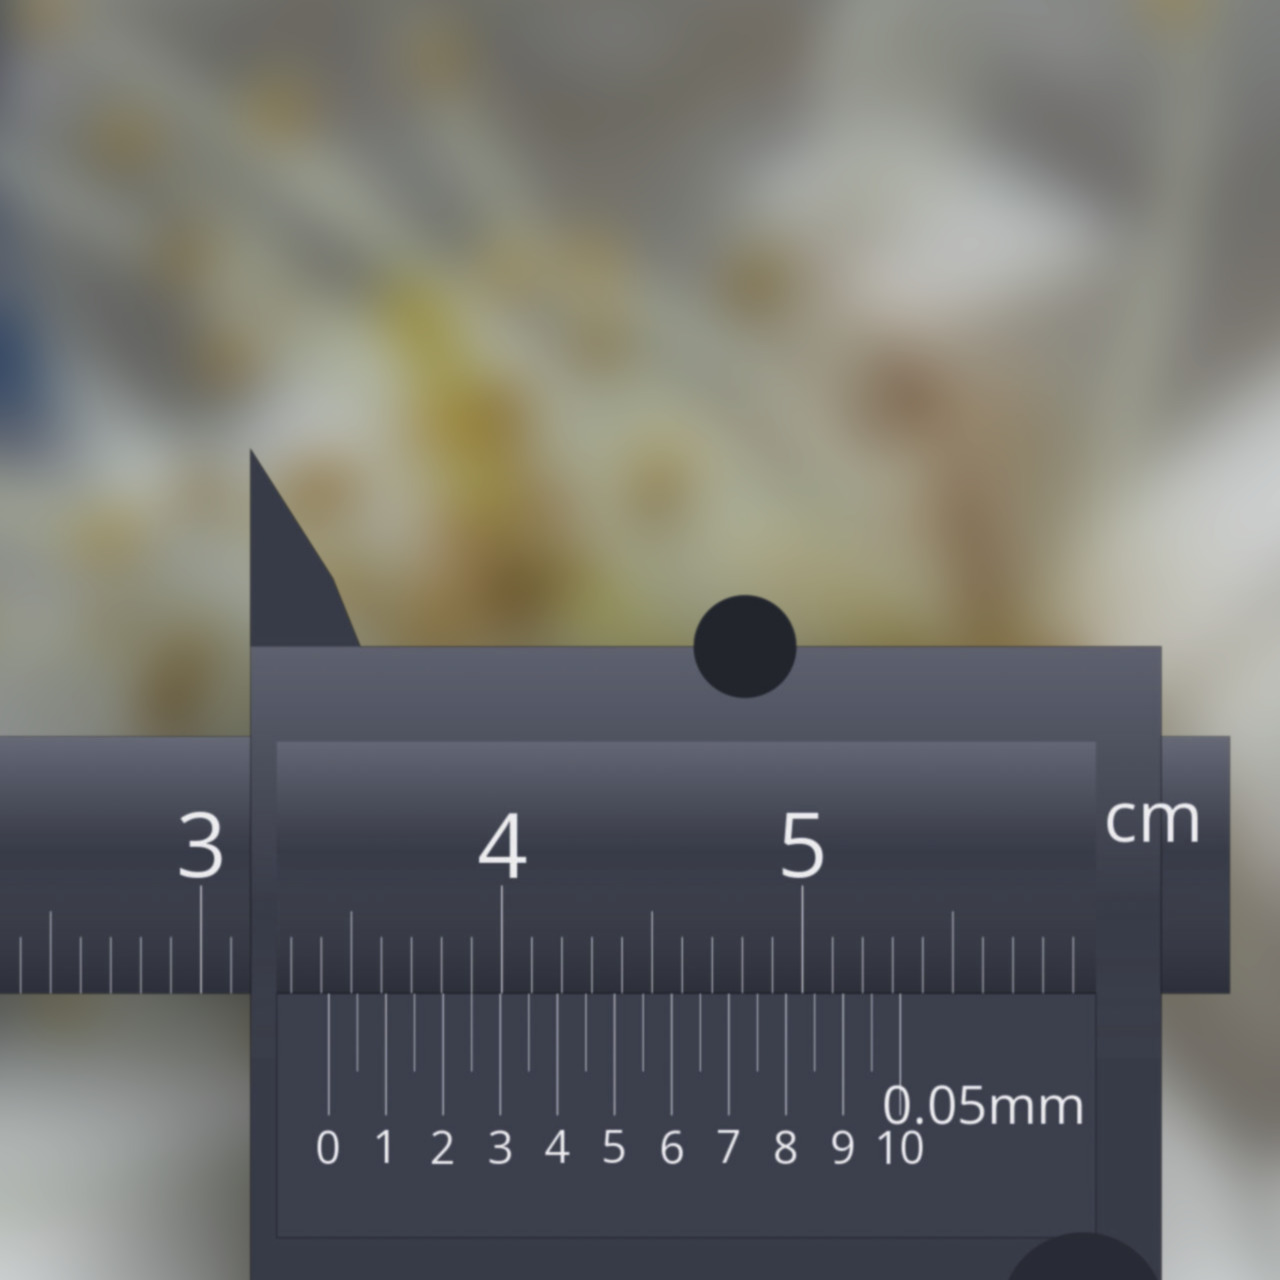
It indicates 34.25; mm
